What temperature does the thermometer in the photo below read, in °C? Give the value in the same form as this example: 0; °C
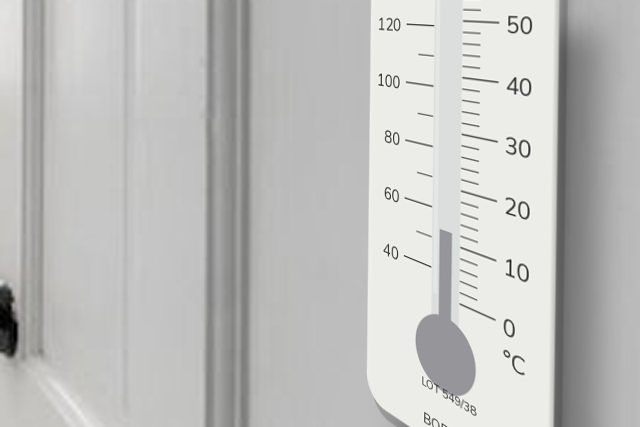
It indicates 12; °C
